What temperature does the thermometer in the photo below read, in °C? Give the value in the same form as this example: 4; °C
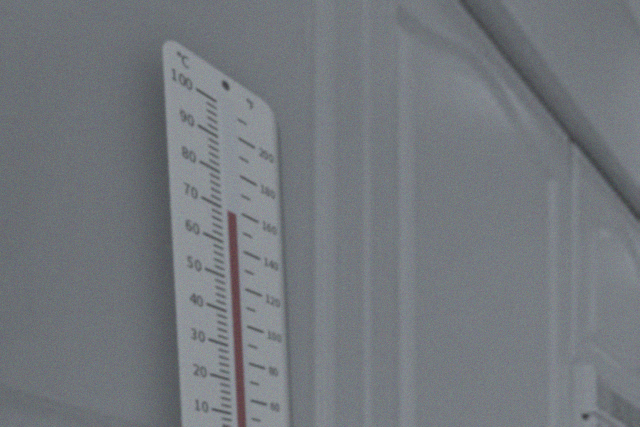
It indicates 70; °C
